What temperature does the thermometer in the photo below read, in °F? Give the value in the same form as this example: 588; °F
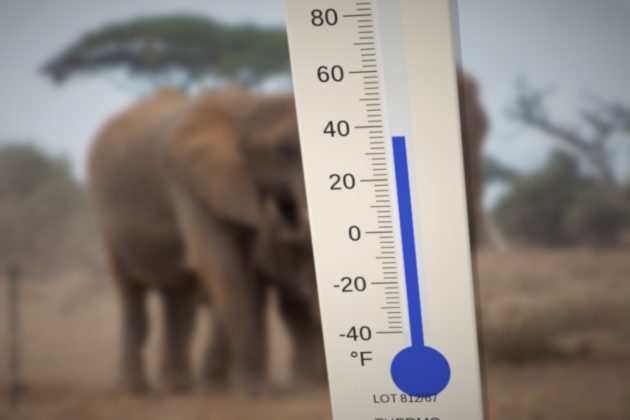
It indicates 36; °F
